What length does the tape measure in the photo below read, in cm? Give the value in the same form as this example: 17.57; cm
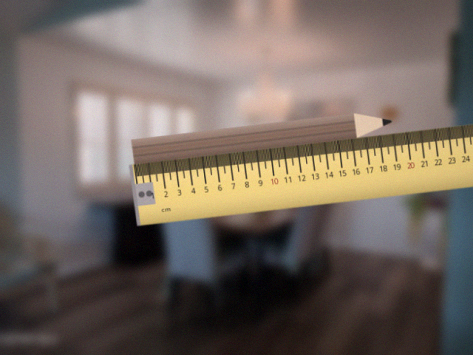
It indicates 19; cm
